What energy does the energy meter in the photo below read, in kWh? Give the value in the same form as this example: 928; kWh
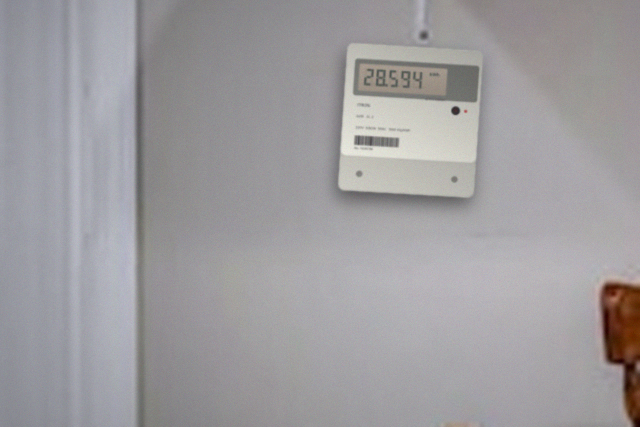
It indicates 28.594; kWh
